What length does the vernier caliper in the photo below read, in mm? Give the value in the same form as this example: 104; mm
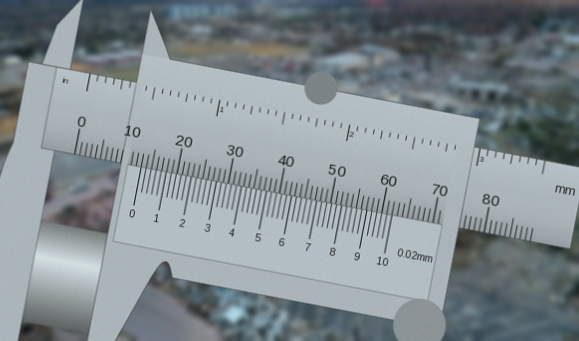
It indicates 13.0; mm
